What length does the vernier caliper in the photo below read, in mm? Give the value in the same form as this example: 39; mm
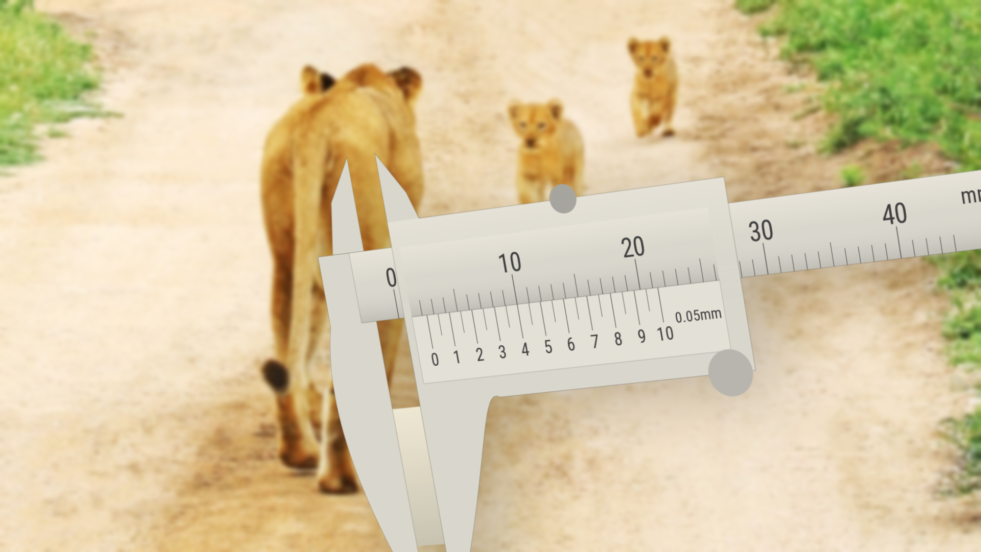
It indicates 2.4; mm
